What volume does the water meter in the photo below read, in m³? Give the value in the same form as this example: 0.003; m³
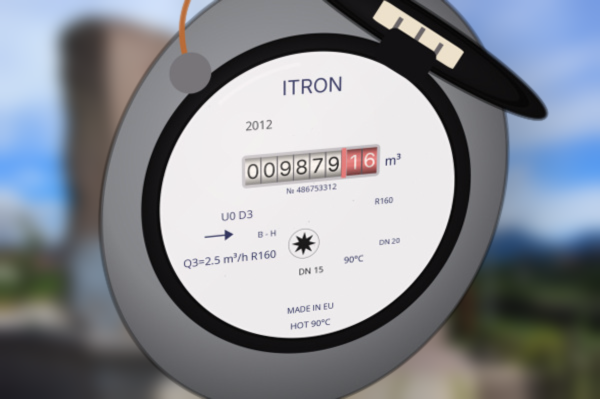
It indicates 9879.16; m³
